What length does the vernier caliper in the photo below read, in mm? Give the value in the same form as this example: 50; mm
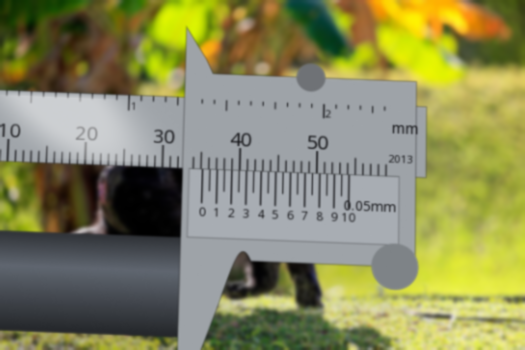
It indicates 35.2; mm
